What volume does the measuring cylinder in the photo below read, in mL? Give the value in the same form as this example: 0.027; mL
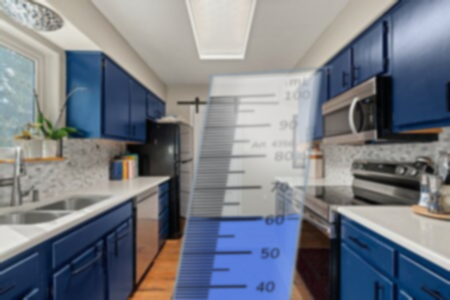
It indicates 60; mL
